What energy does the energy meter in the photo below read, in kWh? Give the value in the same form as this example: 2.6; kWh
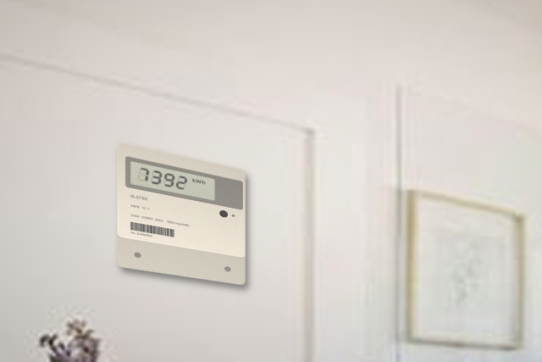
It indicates 7392; kWh
